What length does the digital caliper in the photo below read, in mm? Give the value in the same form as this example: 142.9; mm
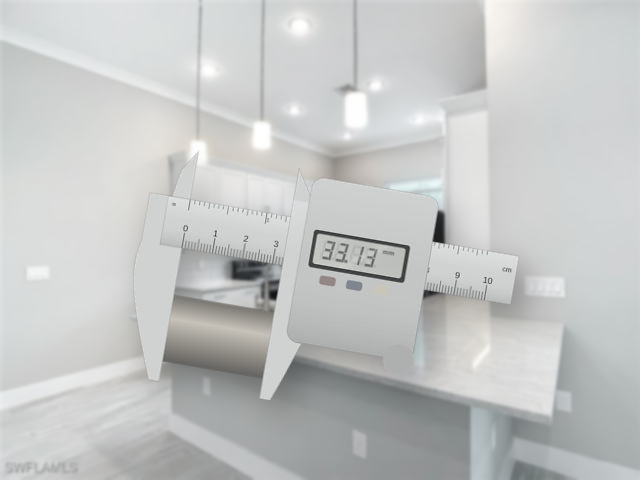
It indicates 33.13; mm
